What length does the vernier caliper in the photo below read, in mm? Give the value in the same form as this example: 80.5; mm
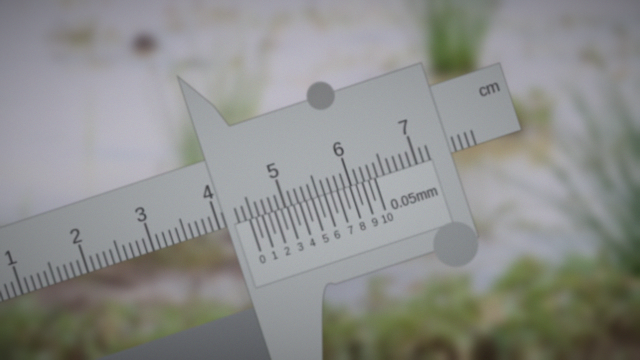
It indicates 44.6; mm
